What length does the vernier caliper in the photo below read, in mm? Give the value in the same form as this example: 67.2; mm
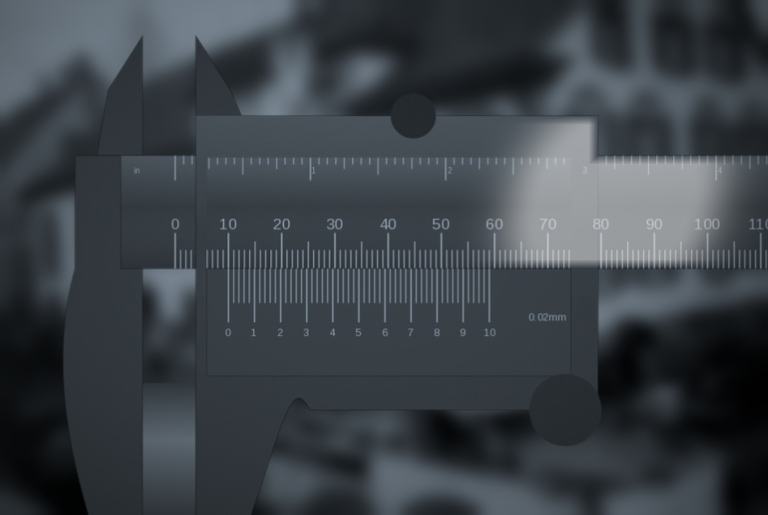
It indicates 10.0; mm
